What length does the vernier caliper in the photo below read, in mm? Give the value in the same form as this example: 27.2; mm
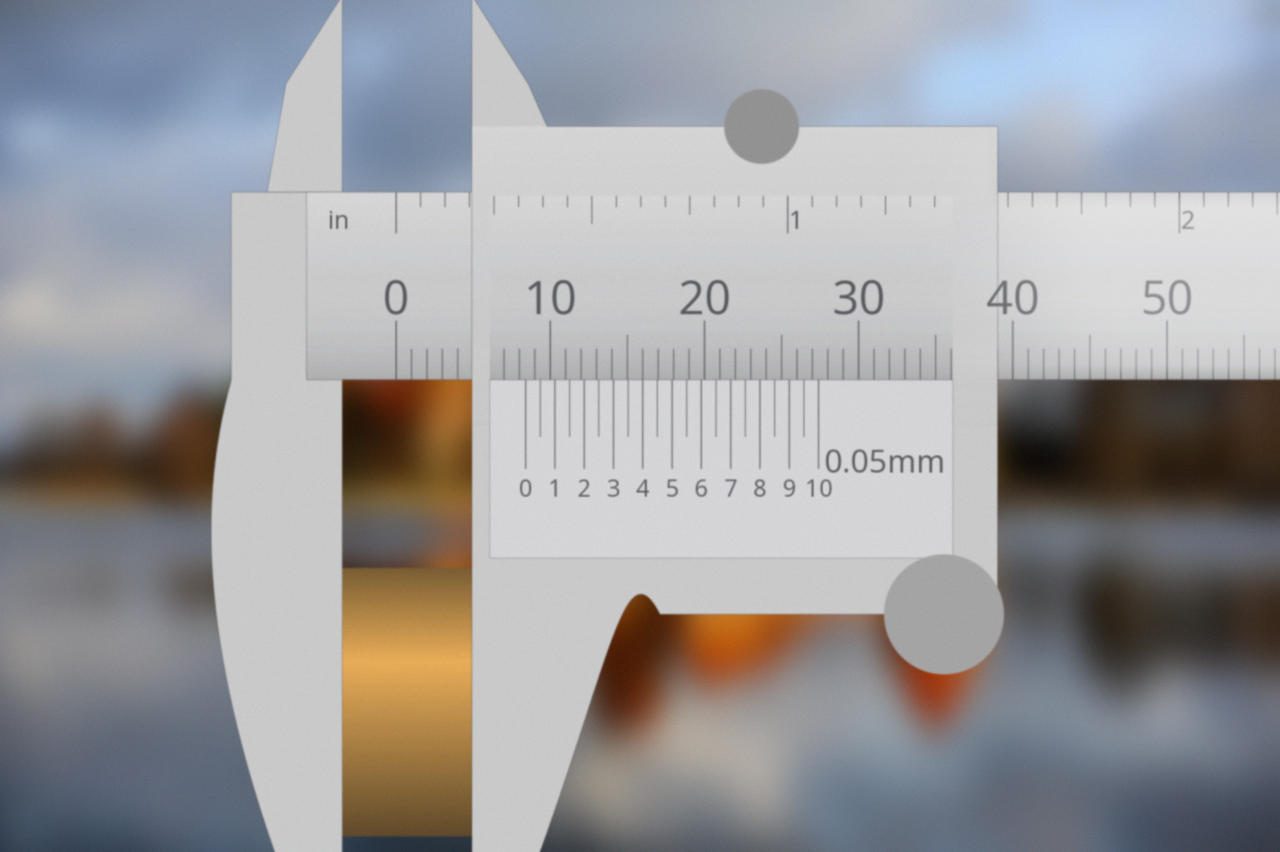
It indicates 8.4; mm
